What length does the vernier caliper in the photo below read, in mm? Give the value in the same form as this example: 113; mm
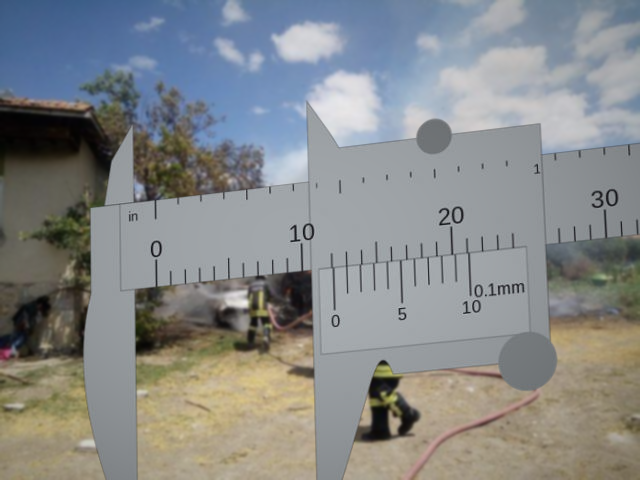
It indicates 12.1; mm
